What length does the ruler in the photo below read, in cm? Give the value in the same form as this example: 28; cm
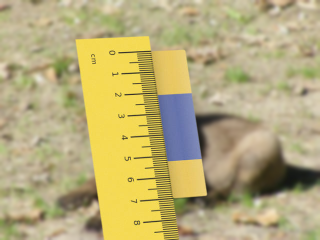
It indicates 7; cm
